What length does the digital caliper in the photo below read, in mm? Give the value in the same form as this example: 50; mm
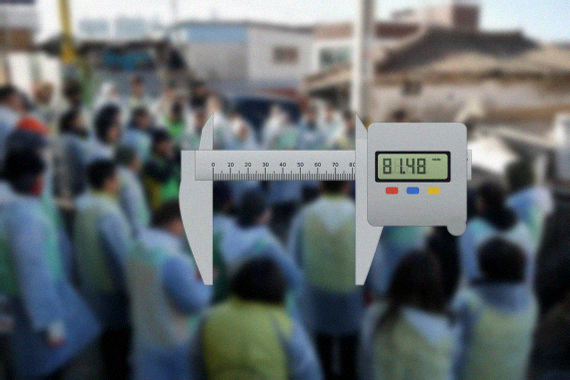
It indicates 81.48; mm
